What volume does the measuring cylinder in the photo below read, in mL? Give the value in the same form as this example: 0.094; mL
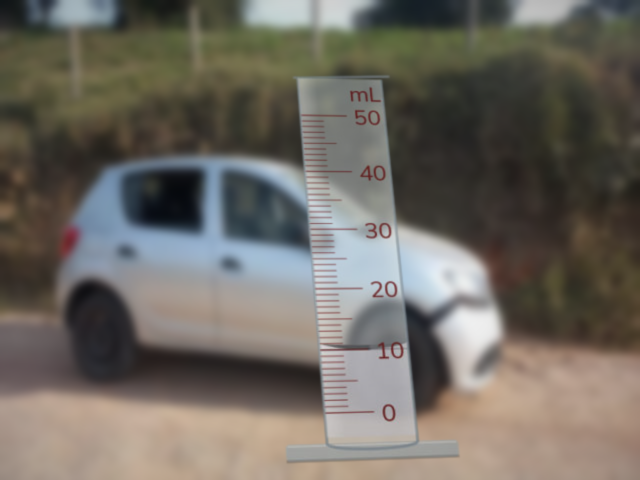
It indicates 10; mL
